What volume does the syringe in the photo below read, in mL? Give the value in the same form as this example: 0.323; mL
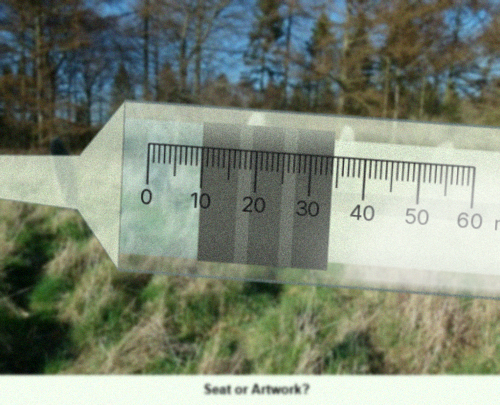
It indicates 10; mL
